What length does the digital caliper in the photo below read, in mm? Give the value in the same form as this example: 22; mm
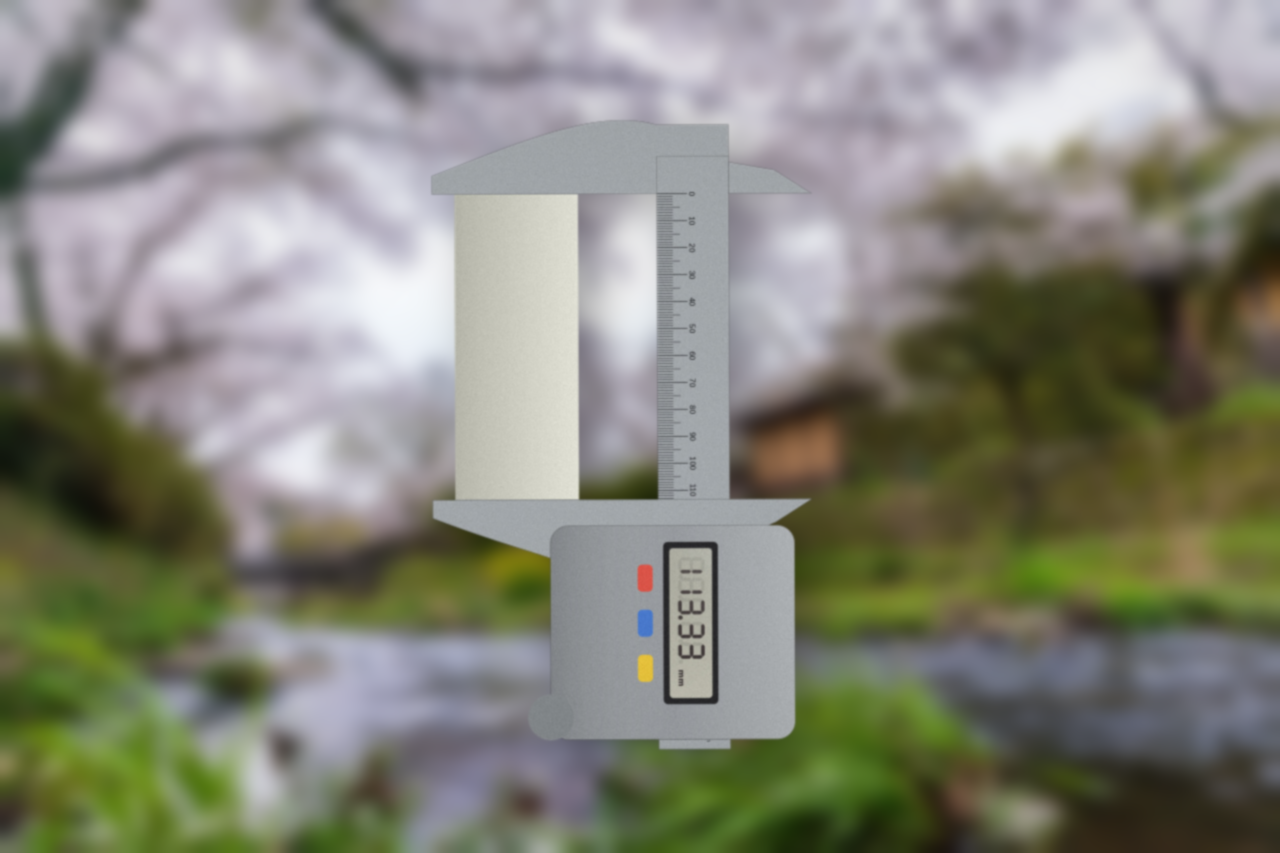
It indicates 113.33; mm
